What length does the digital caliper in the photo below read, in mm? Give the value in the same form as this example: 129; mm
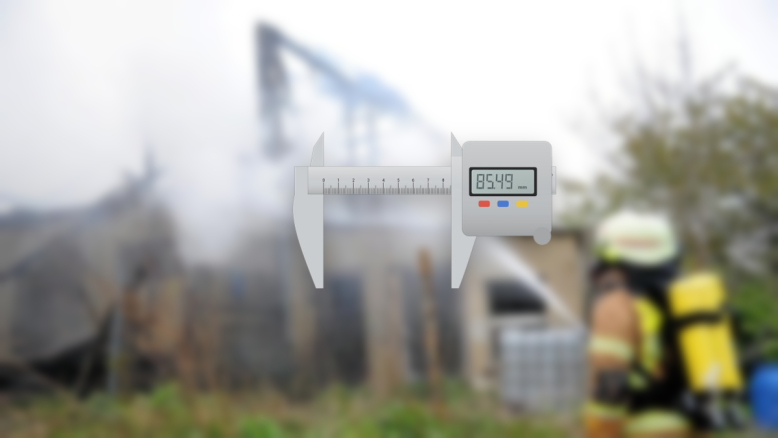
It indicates 85.49; mm
